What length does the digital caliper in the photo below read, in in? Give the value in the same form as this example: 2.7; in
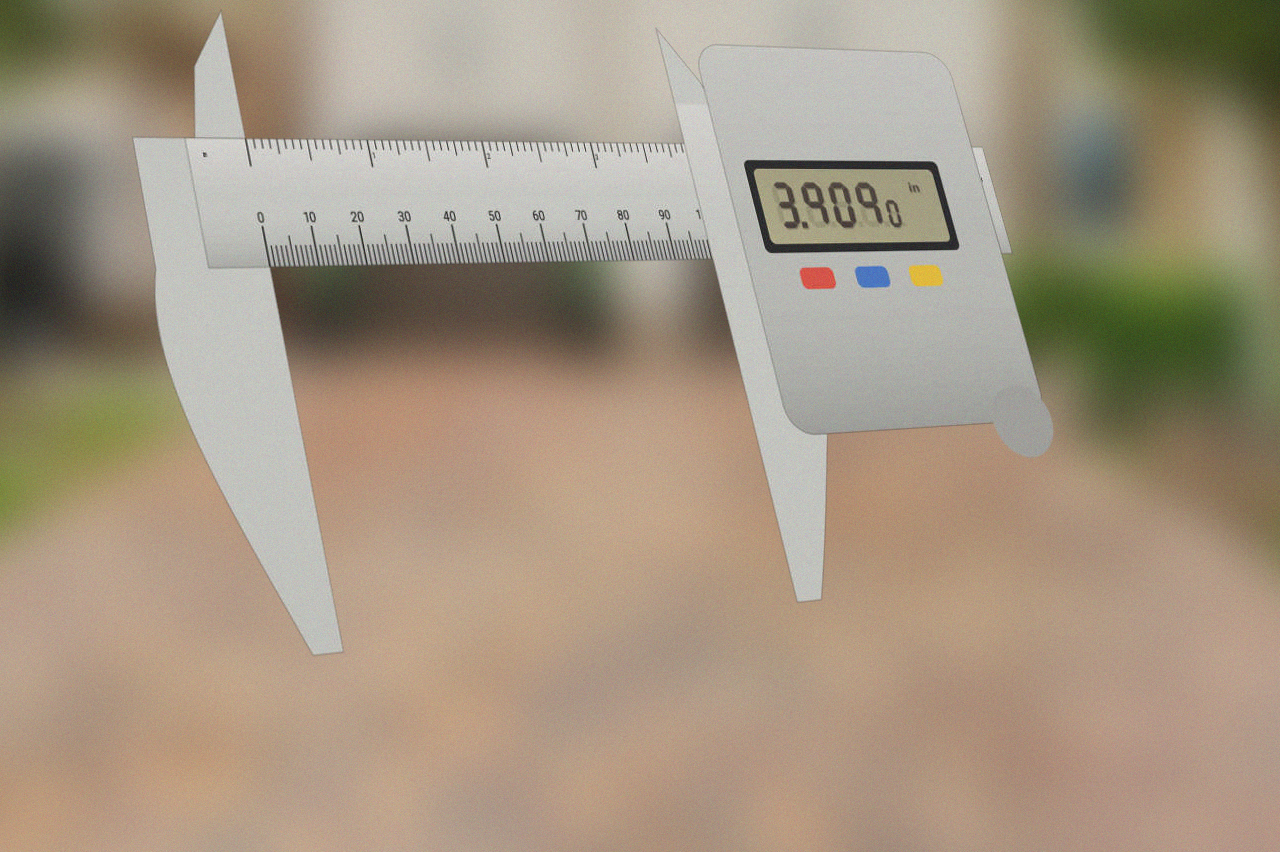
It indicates 3.9090; in
